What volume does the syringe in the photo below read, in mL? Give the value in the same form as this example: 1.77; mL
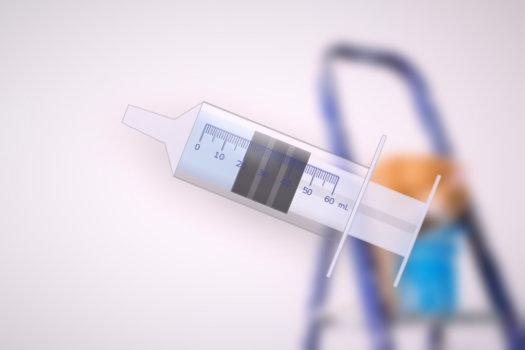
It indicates 20; mL
